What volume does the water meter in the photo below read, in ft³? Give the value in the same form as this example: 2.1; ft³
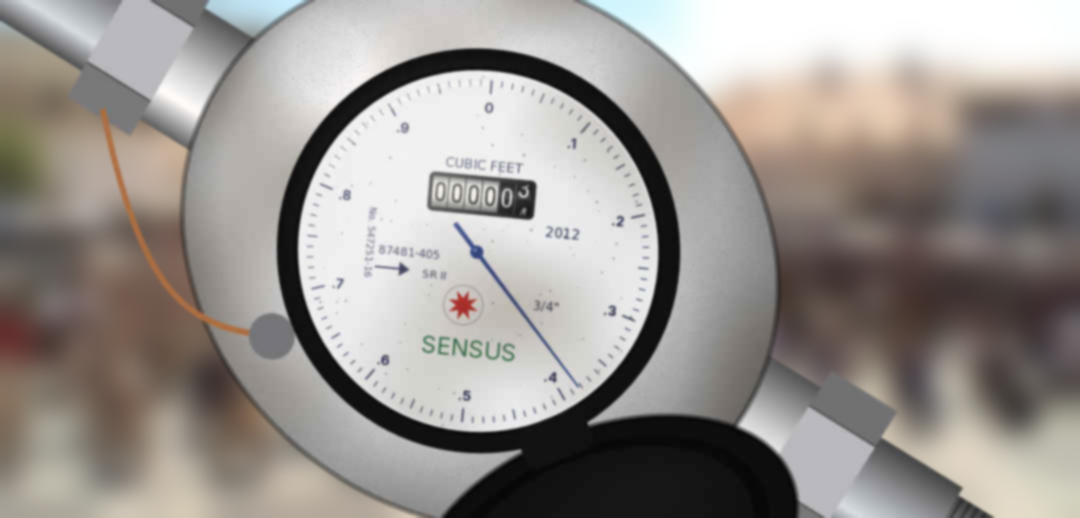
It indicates 3.38; ft³
